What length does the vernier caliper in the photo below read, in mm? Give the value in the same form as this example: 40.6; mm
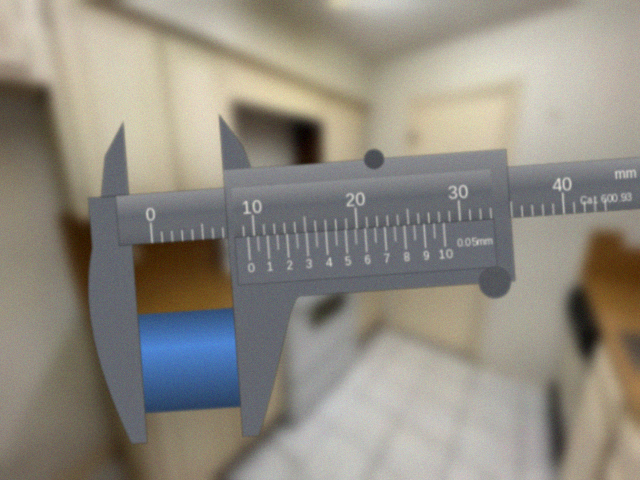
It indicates 9.4; mm
